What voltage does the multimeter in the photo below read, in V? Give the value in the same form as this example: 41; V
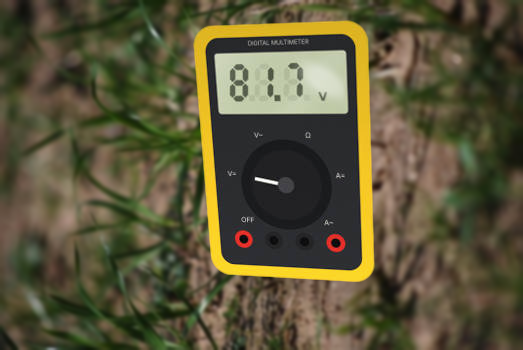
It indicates 81.7; V
